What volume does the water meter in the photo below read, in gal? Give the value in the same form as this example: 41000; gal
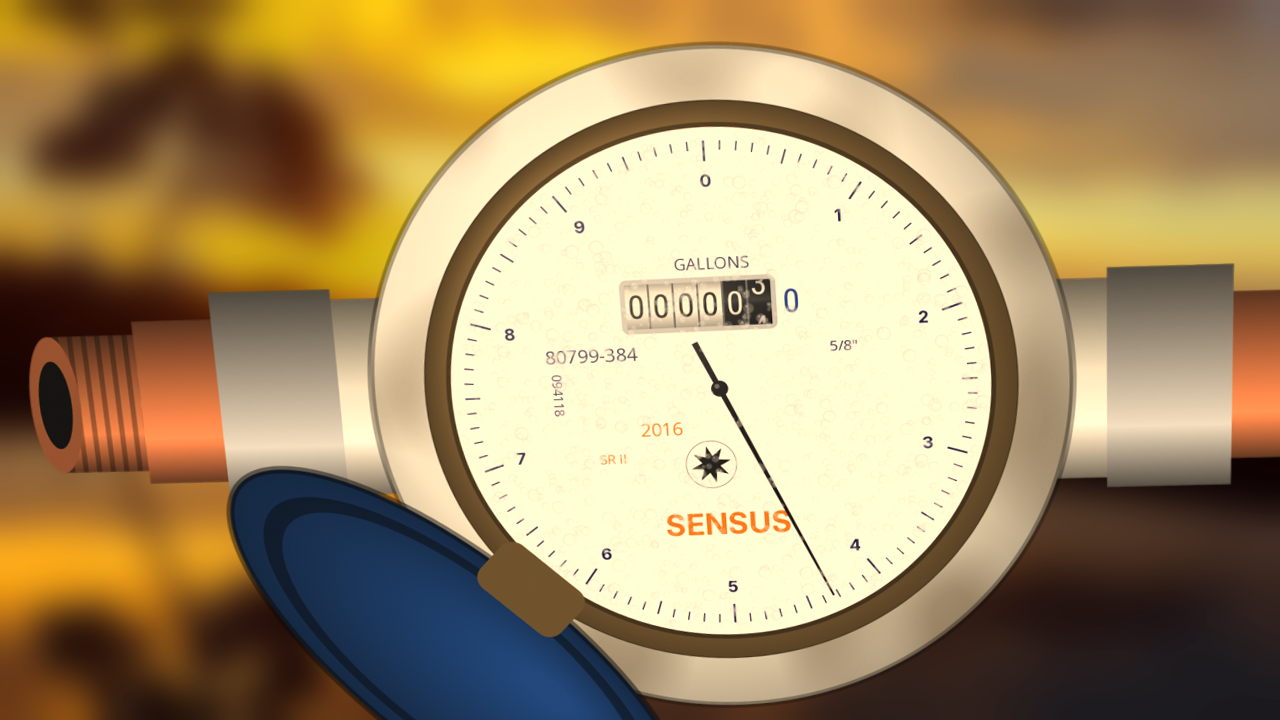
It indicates 34.3; gal
